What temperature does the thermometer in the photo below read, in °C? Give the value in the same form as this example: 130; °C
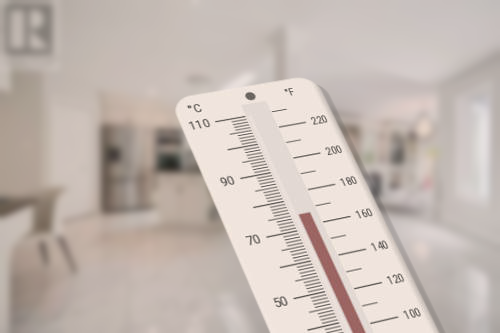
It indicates 75; °C
